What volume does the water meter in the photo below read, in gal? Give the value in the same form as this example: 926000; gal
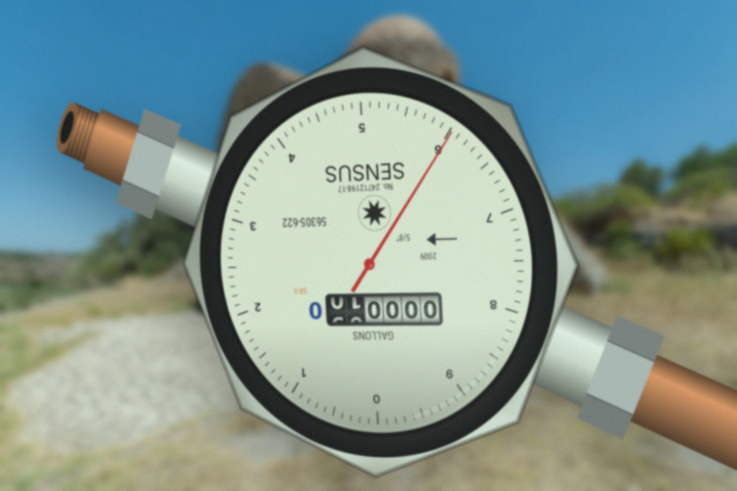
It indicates 96.0; gal
